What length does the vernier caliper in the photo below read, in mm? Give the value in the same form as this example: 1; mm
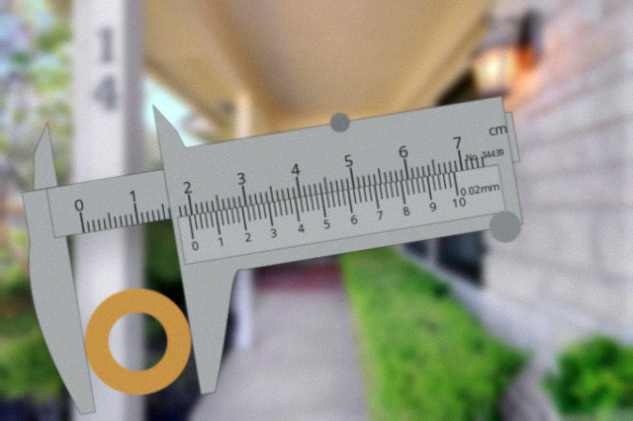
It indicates 19.5; mm
